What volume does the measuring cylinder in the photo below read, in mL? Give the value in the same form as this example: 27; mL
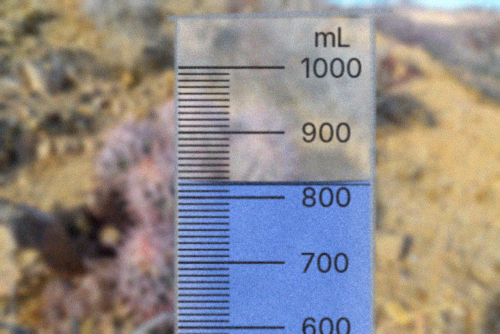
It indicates 820; mL
